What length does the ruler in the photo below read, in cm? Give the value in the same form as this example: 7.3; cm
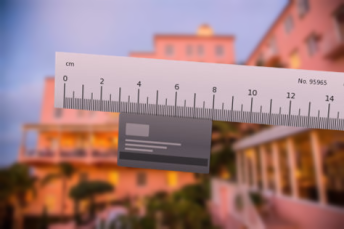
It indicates 5; cm
